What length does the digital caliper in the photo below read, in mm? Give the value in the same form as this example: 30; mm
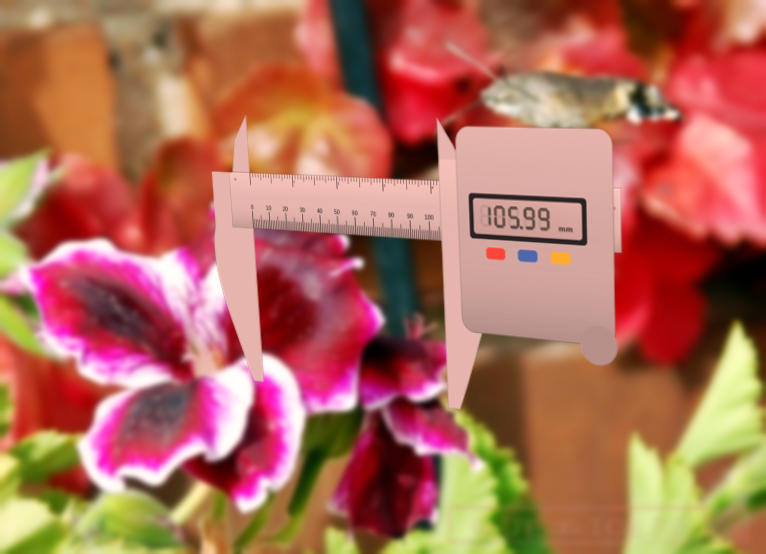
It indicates 105.99; mm
